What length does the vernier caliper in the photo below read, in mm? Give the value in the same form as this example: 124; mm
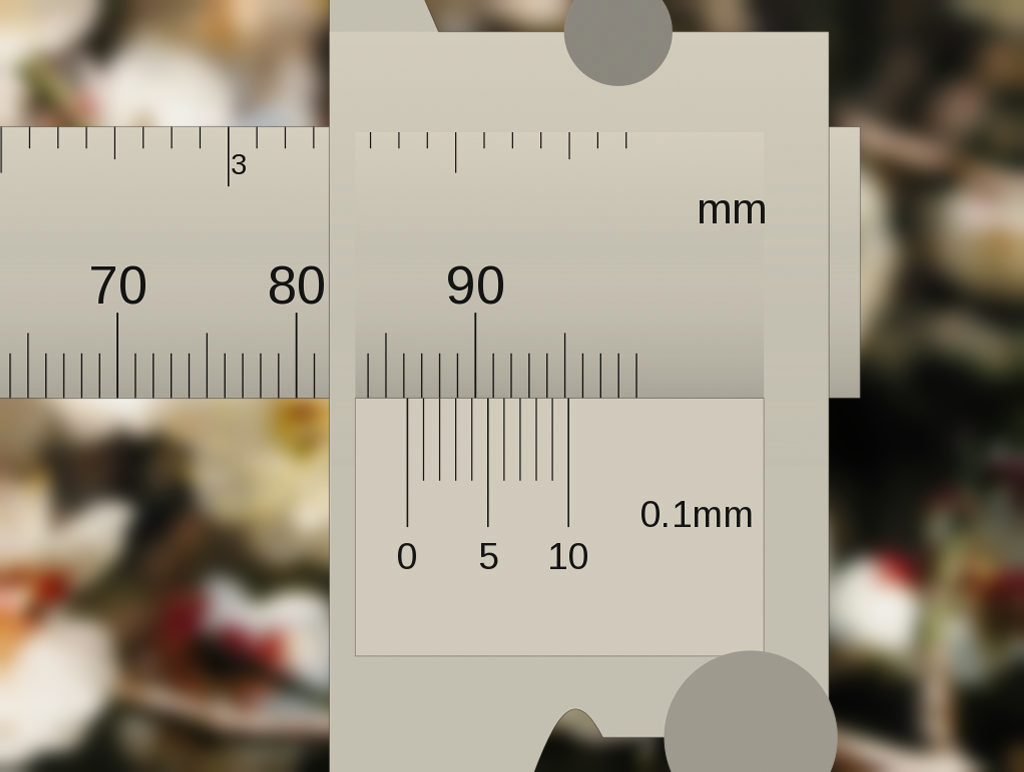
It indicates 86.2; mm
